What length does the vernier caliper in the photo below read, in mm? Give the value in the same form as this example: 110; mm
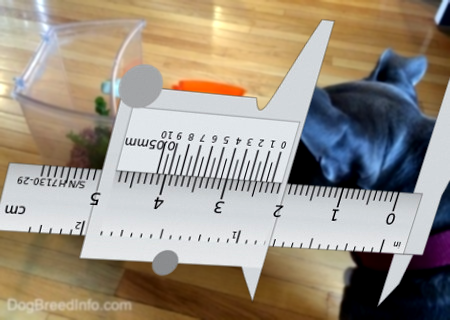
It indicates 22.4; mm
